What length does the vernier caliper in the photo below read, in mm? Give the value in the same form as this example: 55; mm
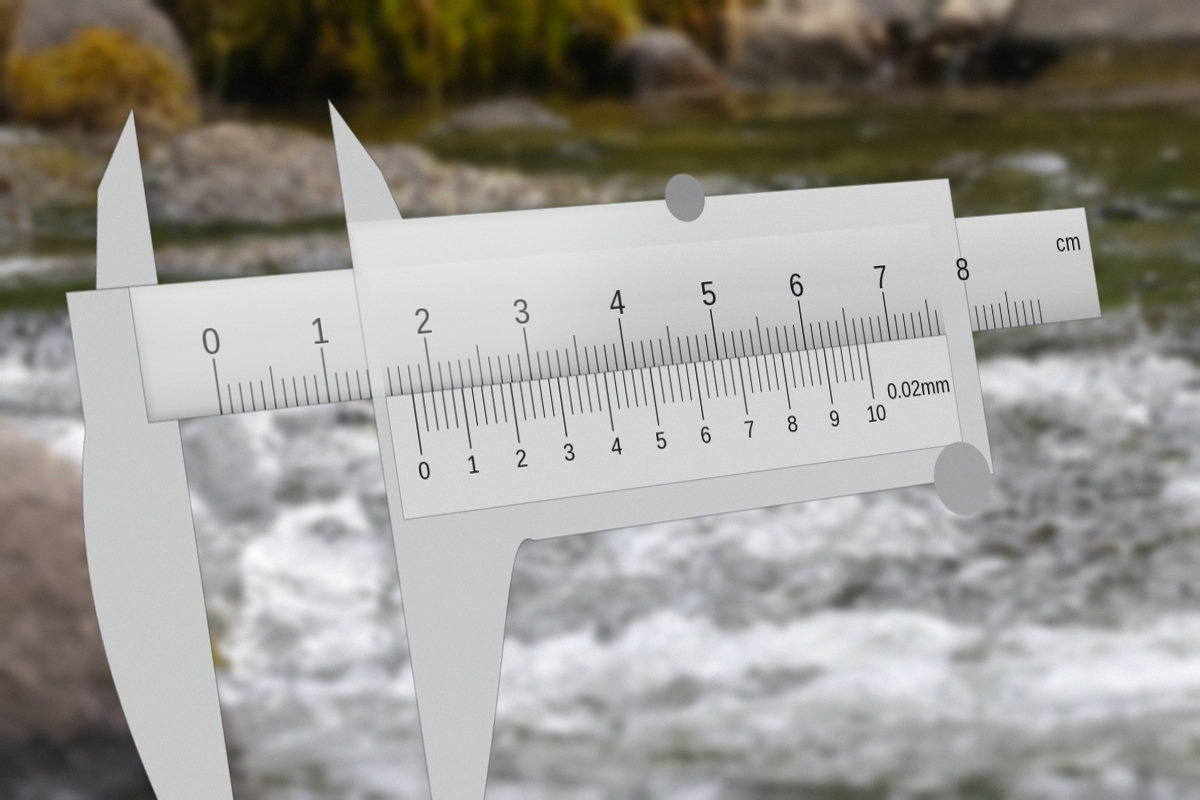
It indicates 18.0; mm
